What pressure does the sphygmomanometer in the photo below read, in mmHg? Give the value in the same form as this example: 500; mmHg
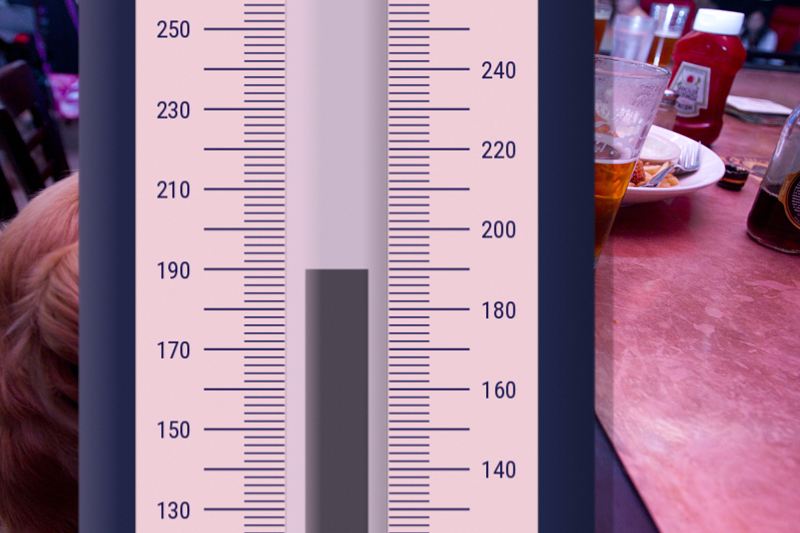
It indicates 190; mmHg
